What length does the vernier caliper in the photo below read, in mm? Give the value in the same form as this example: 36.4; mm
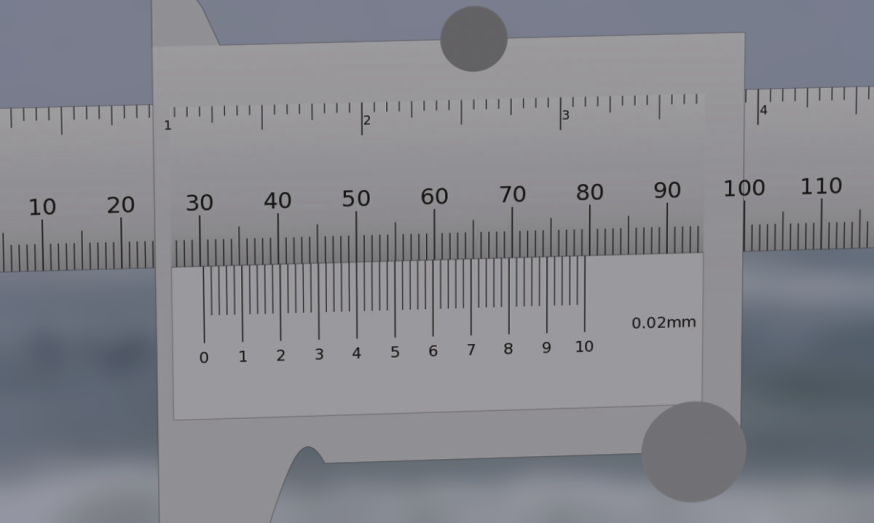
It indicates 30.4; mm
